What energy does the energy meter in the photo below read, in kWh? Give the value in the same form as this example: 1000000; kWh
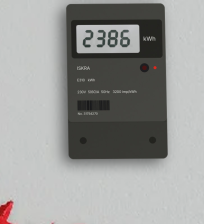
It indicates 2386; kWh
